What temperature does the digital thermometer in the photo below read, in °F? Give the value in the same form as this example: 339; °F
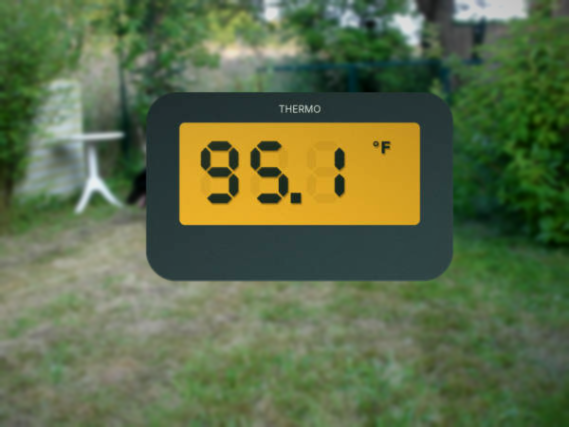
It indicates 95.1; °F
